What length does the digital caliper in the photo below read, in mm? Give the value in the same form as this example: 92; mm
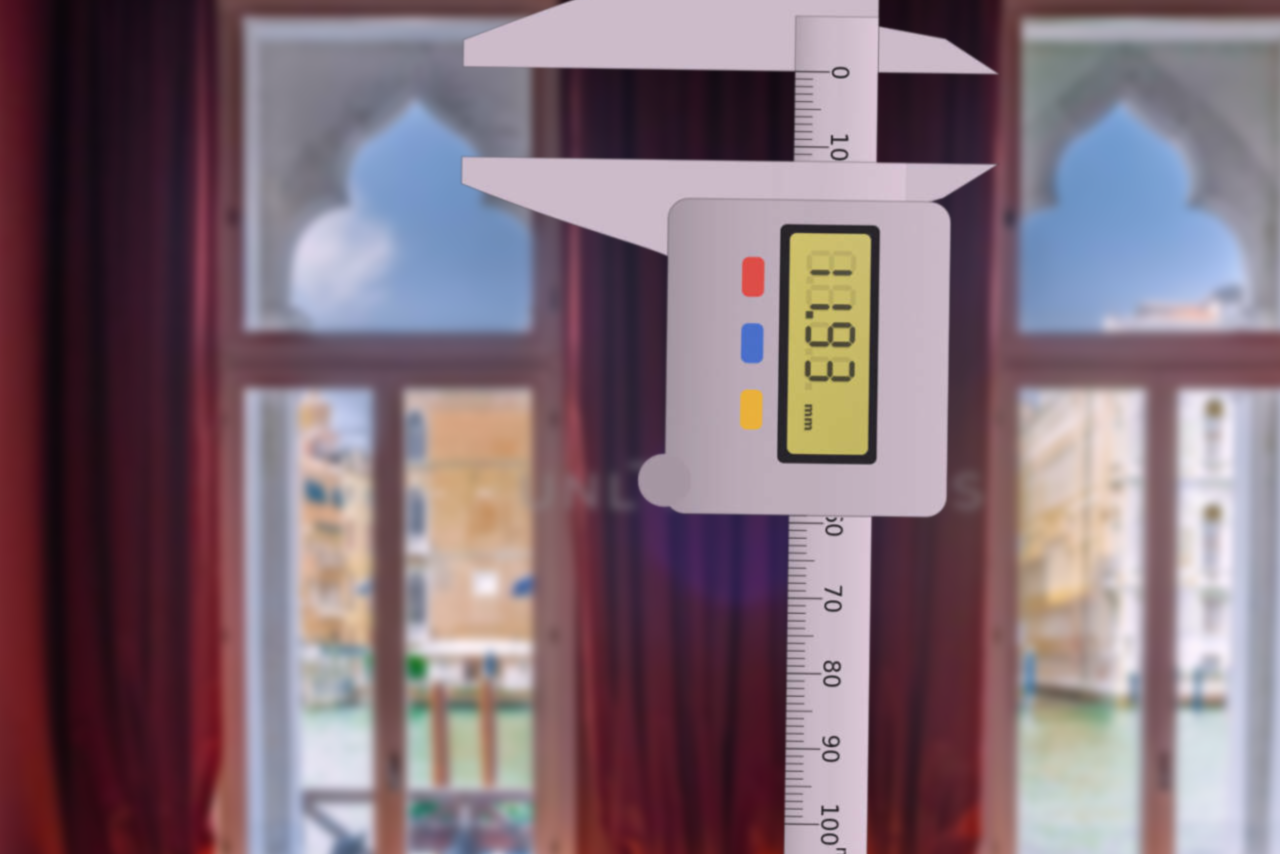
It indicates 11.93; mm
